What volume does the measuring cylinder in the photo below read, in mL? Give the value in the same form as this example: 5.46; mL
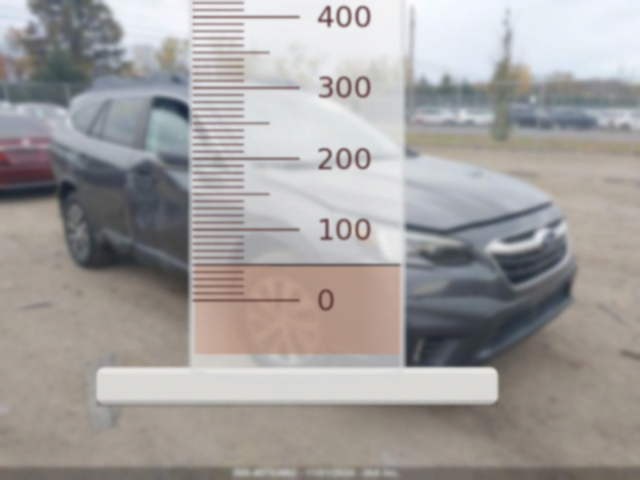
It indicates 50; mL
